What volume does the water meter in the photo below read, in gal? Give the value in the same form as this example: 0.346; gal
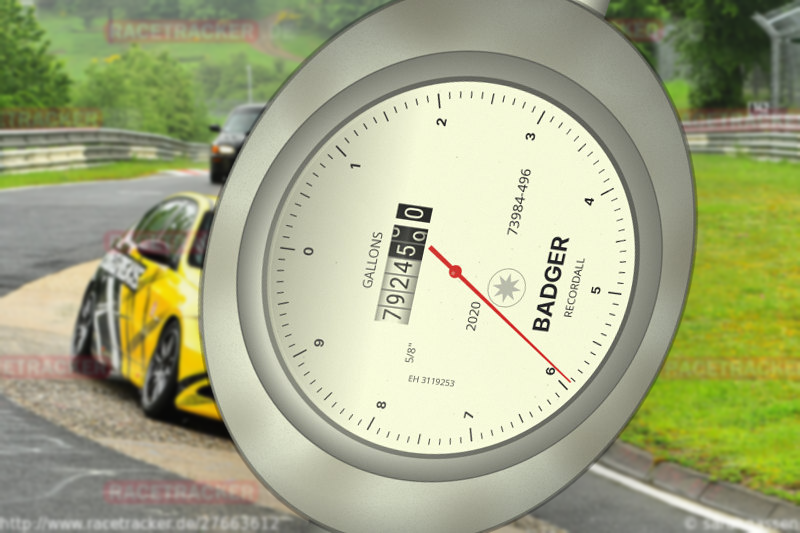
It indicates 7924585.9; gal
